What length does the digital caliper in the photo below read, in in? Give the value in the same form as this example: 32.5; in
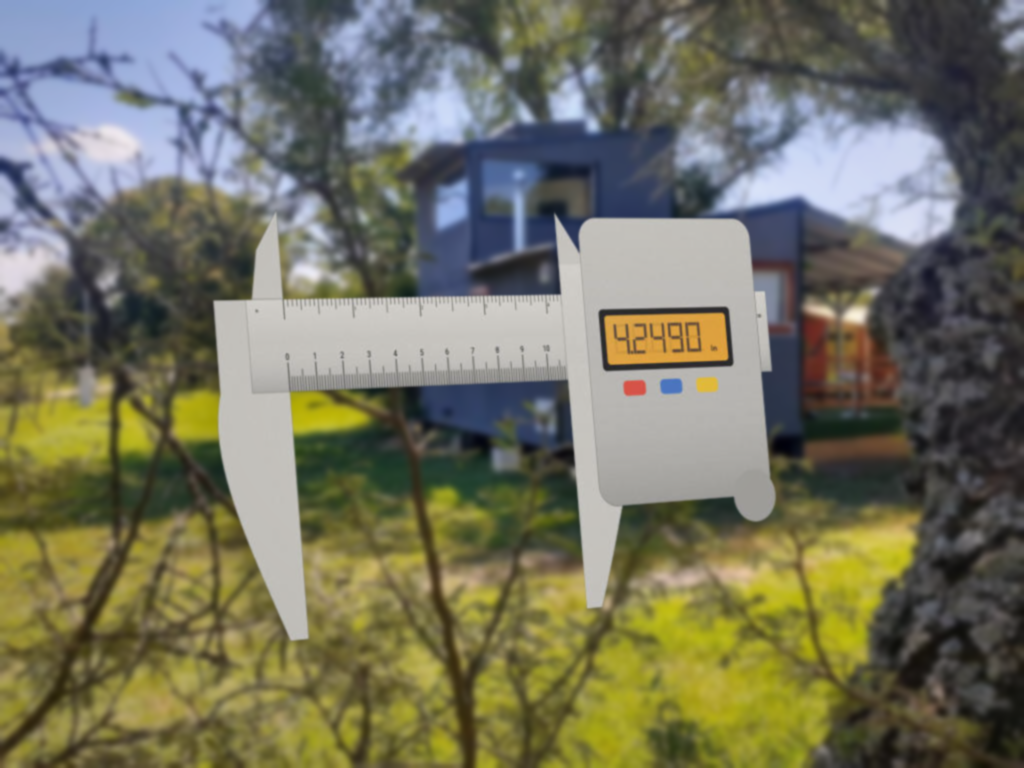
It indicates 4.2490; in
